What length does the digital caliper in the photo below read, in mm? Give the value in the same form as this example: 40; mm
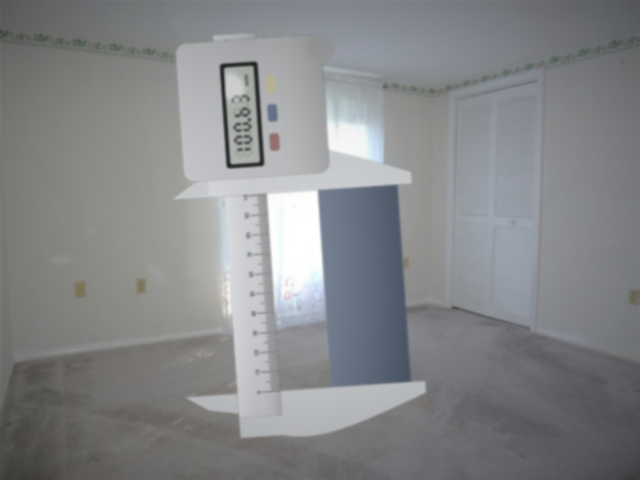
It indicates 100.63; mm
